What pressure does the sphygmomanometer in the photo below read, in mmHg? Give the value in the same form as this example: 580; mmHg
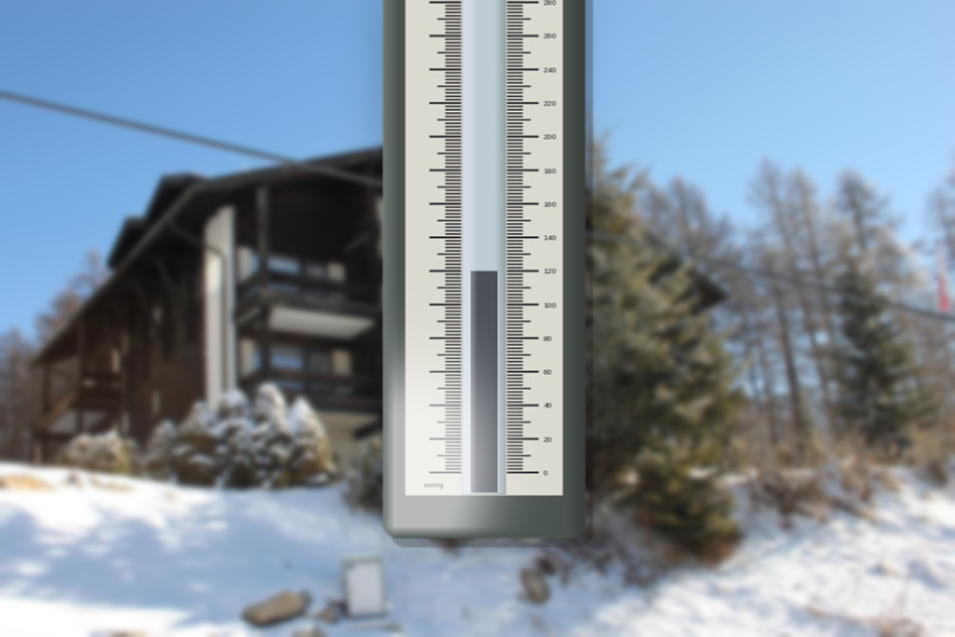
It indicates 120; mmHg
